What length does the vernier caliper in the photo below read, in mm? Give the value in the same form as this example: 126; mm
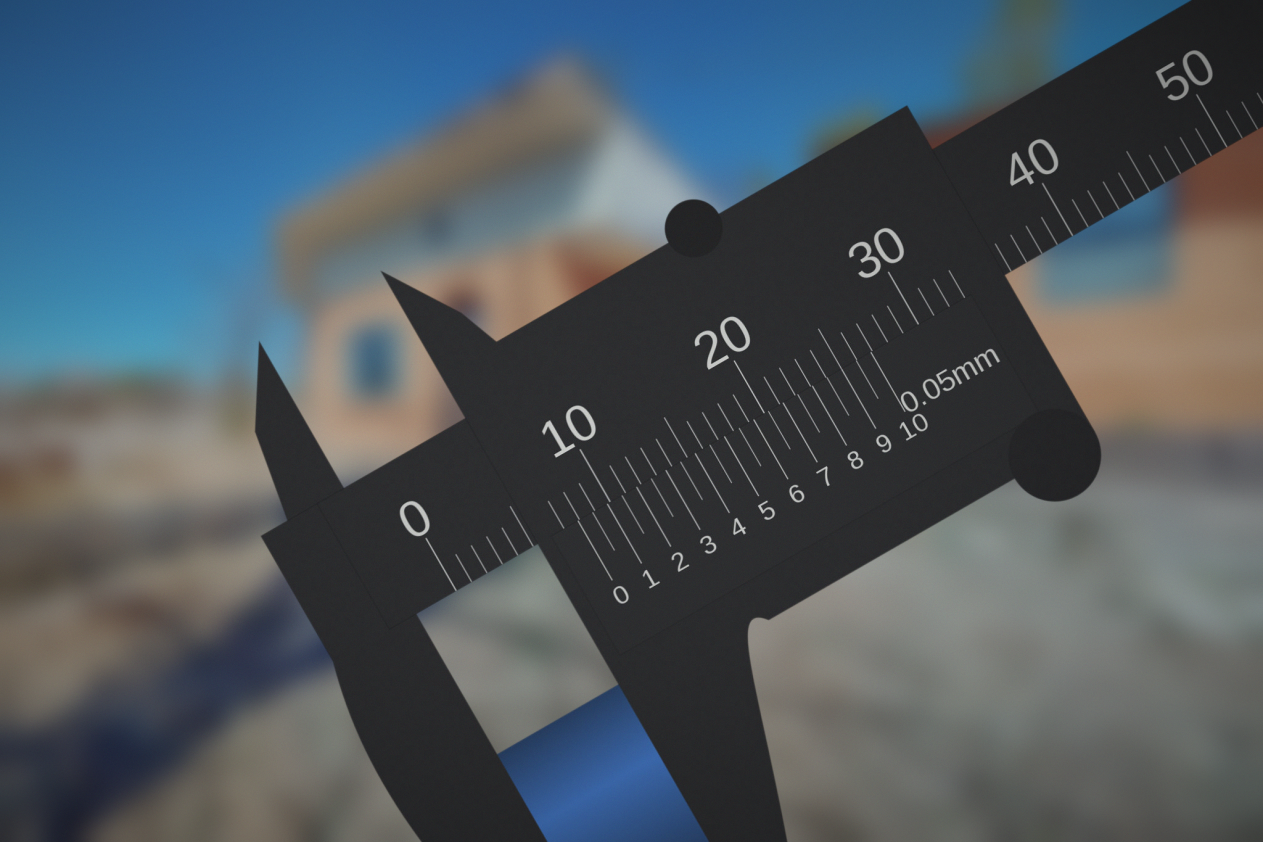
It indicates 7.9; mm
